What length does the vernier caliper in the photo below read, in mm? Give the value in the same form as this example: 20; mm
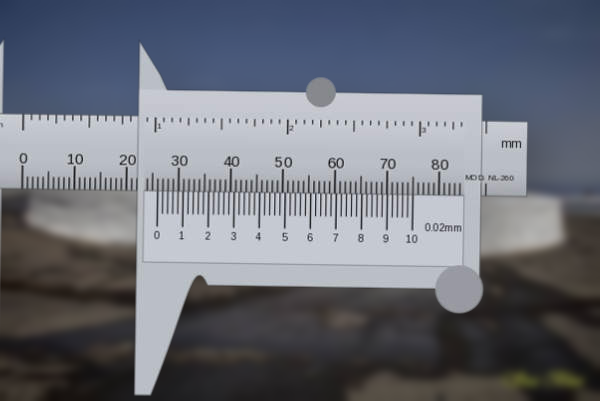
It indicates 26.0; mm
